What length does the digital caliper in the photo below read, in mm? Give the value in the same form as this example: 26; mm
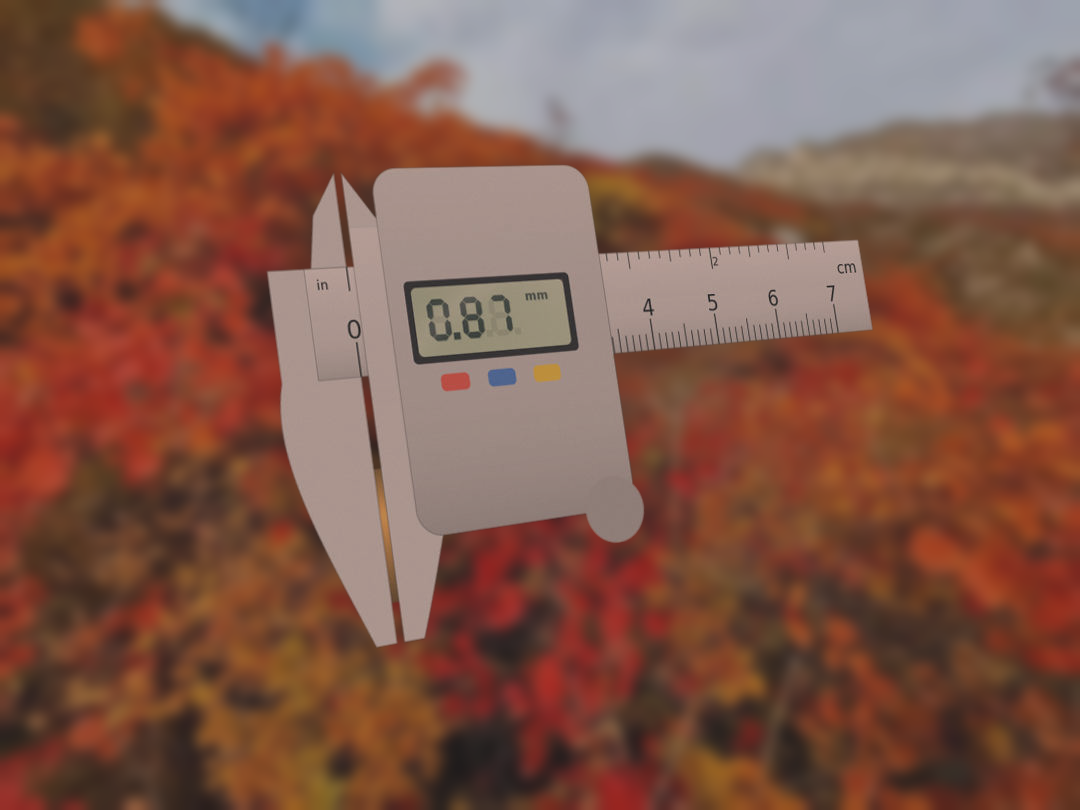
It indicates 0.87; mm
